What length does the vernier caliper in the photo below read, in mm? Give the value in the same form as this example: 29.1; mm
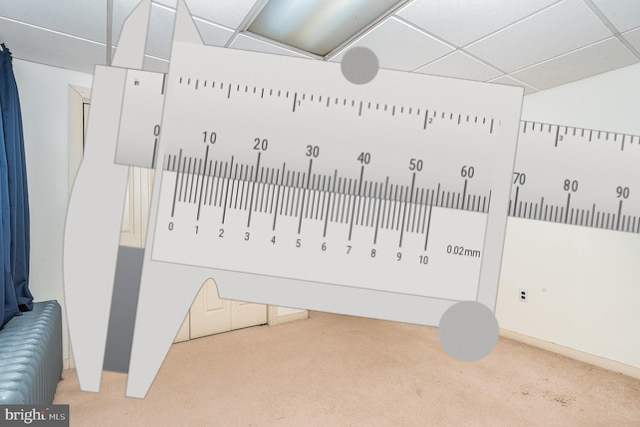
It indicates 5.0; mm
